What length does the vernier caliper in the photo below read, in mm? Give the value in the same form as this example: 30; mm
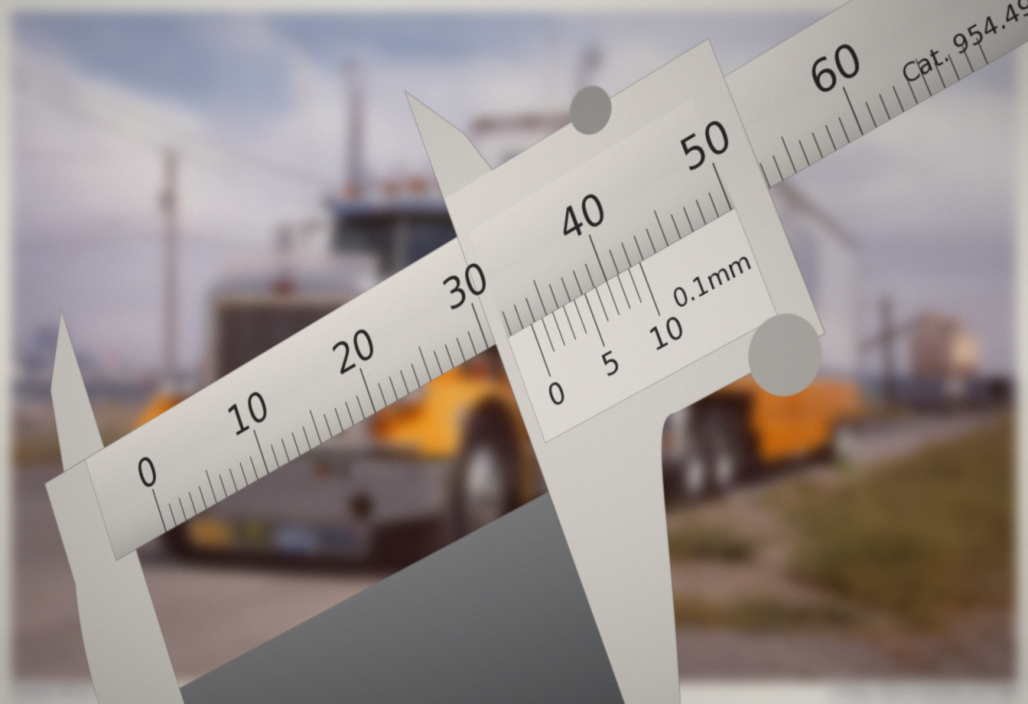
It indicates 33.7; mm
